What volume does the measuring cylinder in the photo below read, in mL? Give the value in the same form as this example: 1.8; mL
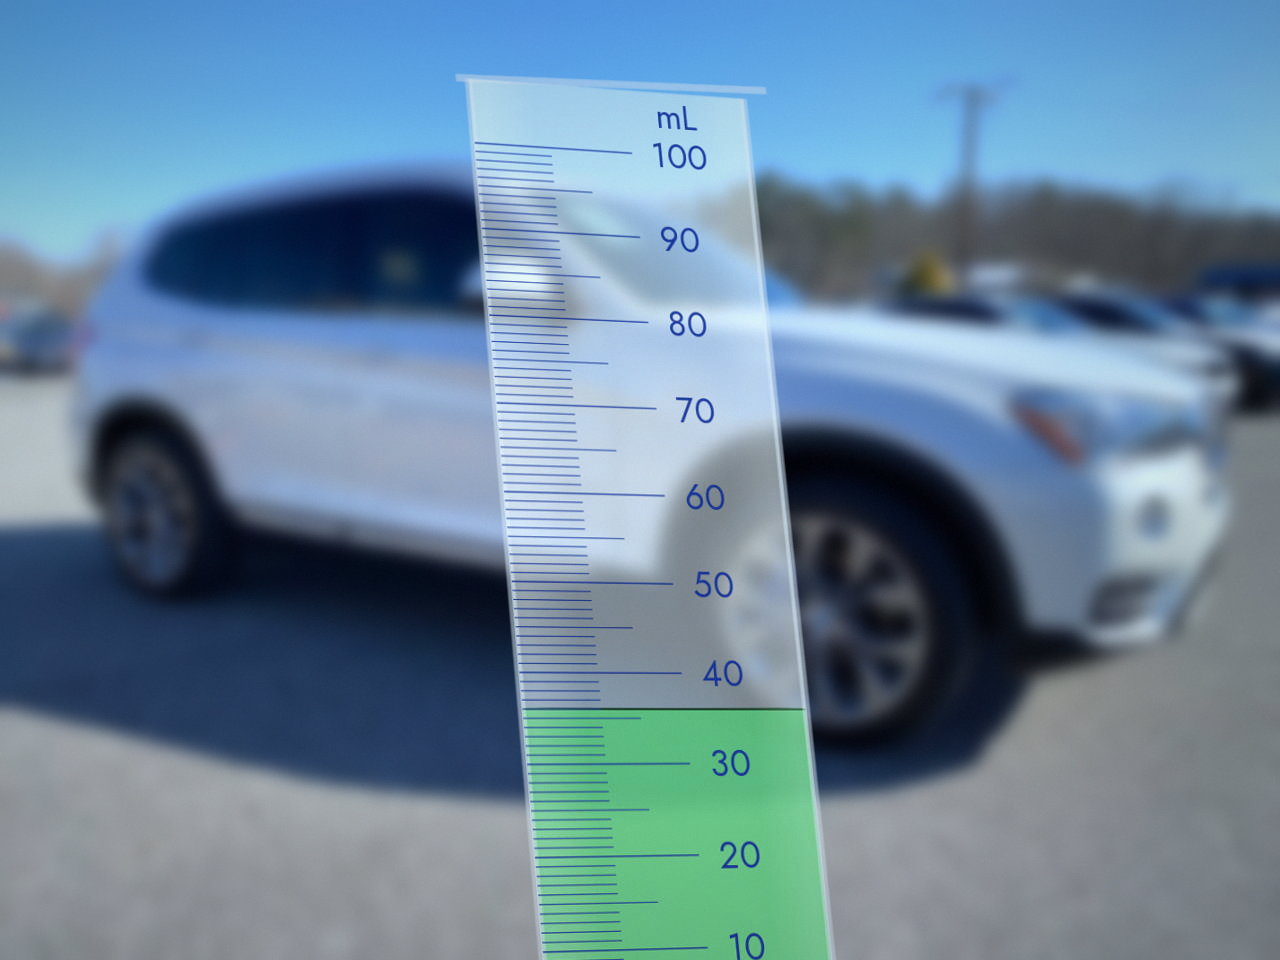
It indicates 36; mL
